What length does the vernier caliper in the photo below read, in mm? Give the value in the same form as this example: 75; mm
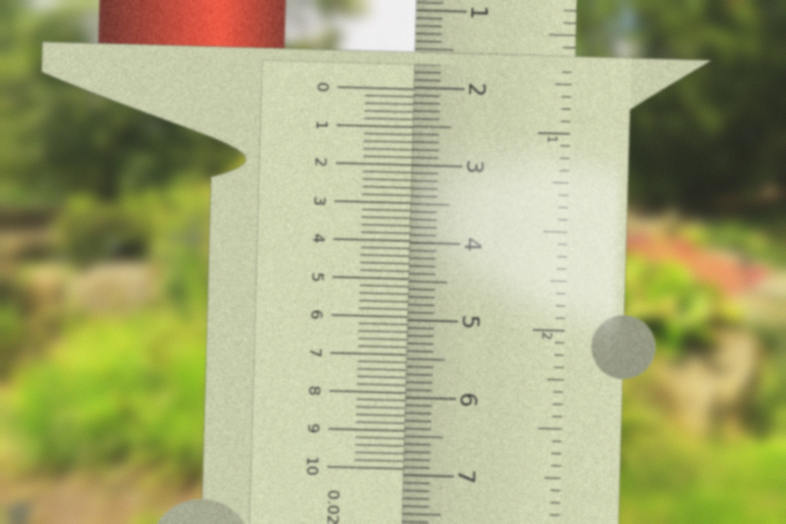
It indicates 20.2; mm
